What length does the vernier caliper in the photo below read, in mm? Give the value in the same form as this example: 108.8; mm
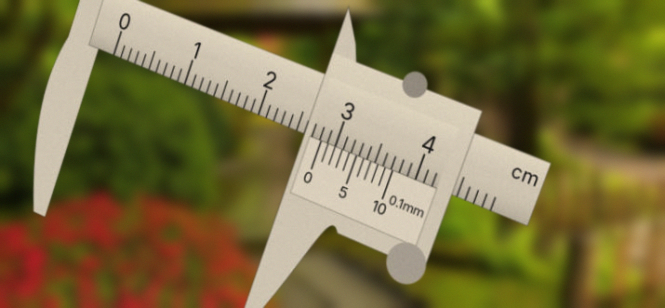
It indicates 28.2; mm
